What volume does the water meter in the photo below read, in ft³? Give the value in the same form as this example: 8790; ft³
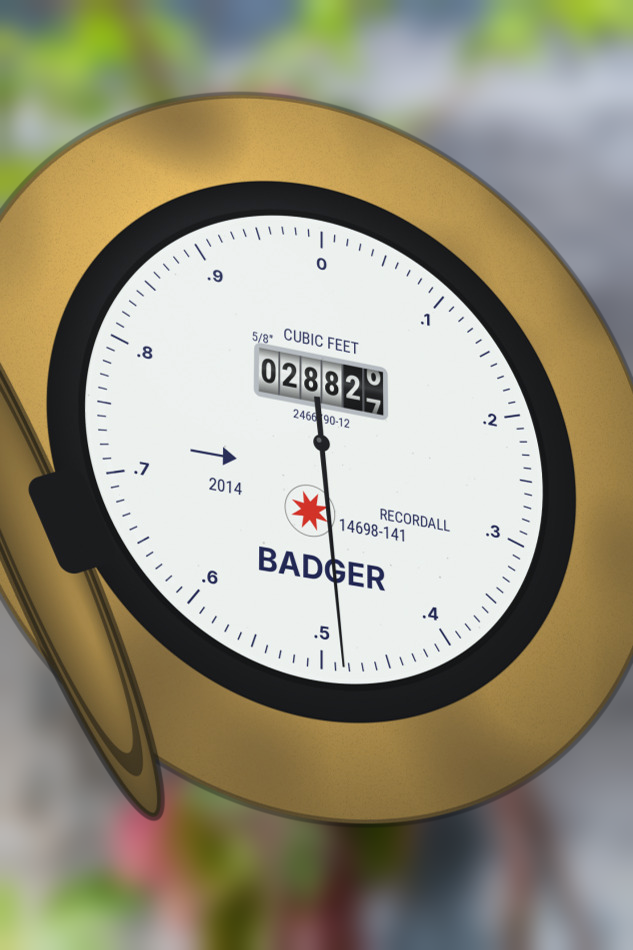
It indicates 28826.48; ft³
